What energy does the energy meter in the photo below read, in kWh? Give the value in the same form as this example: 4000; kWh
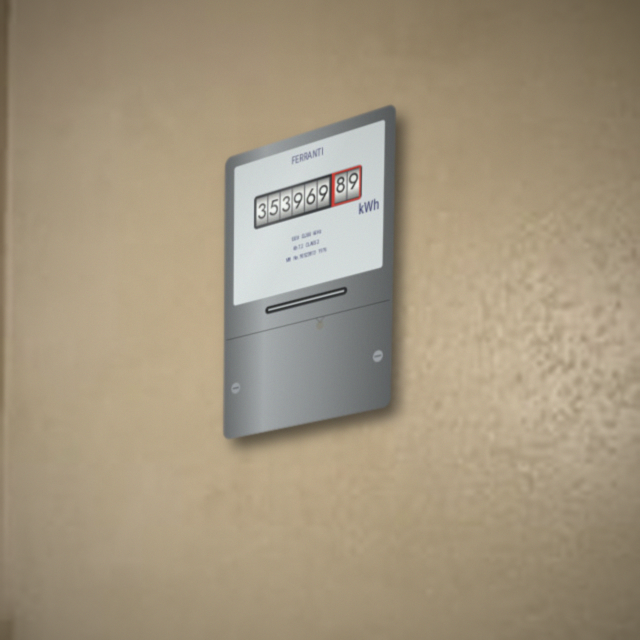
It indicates 353969.89; kWh
